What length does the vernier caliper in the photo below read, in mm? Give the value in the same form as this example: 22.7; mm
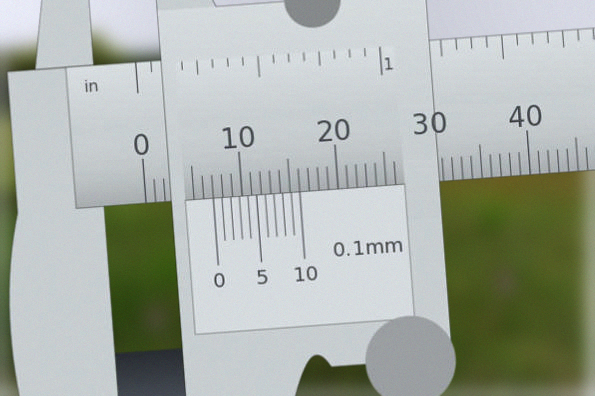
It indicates 7.0; mm
